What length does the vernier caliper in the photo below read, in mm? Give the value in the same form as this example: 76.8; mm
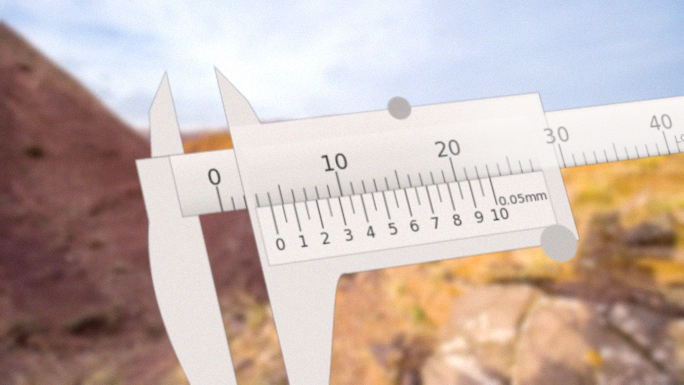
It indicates 4.0; mm
